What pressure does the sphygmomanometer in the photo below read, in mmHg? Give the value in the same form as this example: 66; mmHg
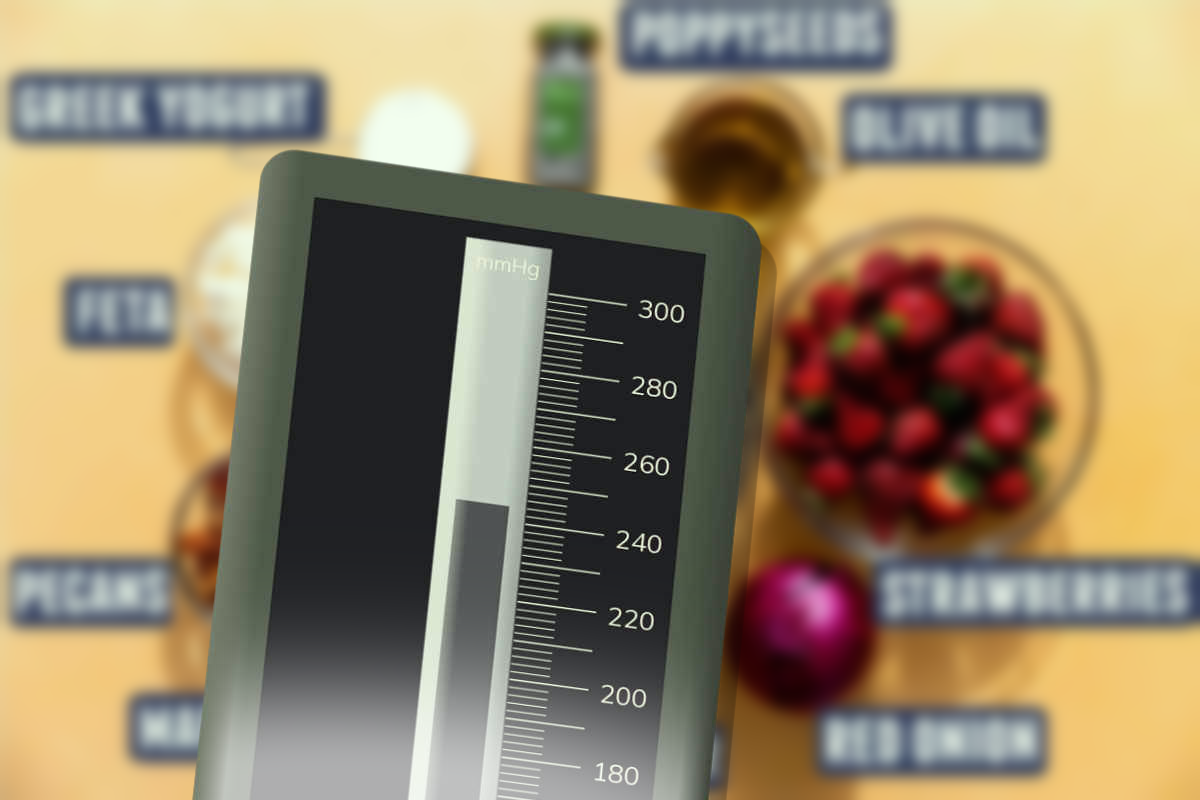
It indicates 244; mmHg
